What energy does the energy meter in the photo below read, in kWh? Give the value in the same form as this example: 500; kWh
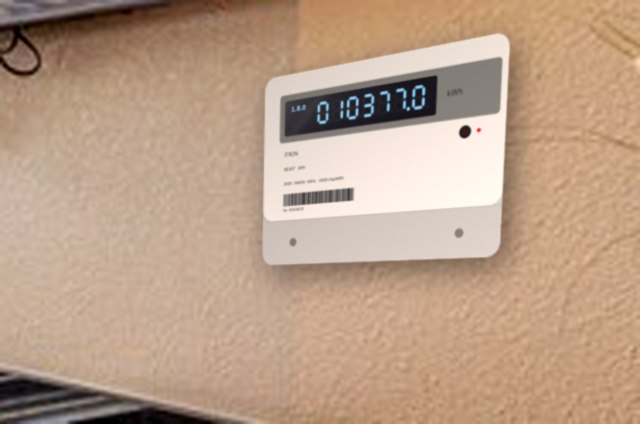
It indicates 10377.0; kWh
